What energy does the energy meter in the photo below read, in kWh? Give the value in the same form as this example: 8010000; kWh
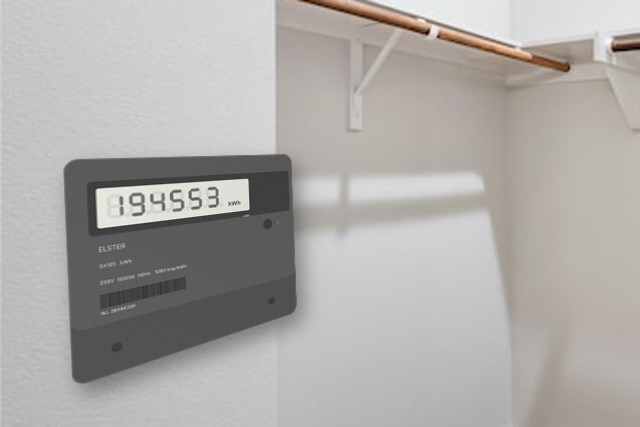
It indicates 194553; kWh
